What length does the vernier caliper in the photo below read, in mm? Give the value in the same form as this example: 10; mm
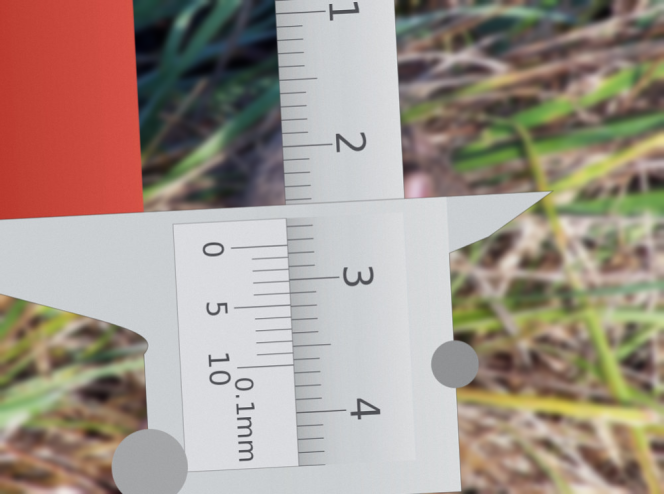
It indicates 27.4; mm
